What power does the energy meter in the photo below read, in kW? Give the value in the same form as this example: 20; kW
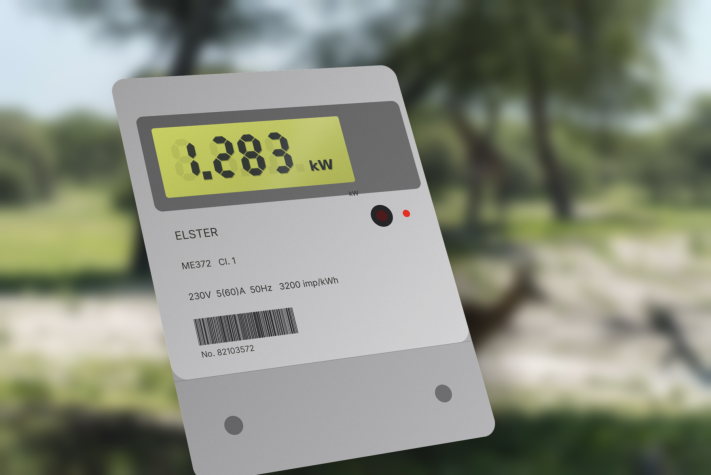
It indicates 1.283; kW
